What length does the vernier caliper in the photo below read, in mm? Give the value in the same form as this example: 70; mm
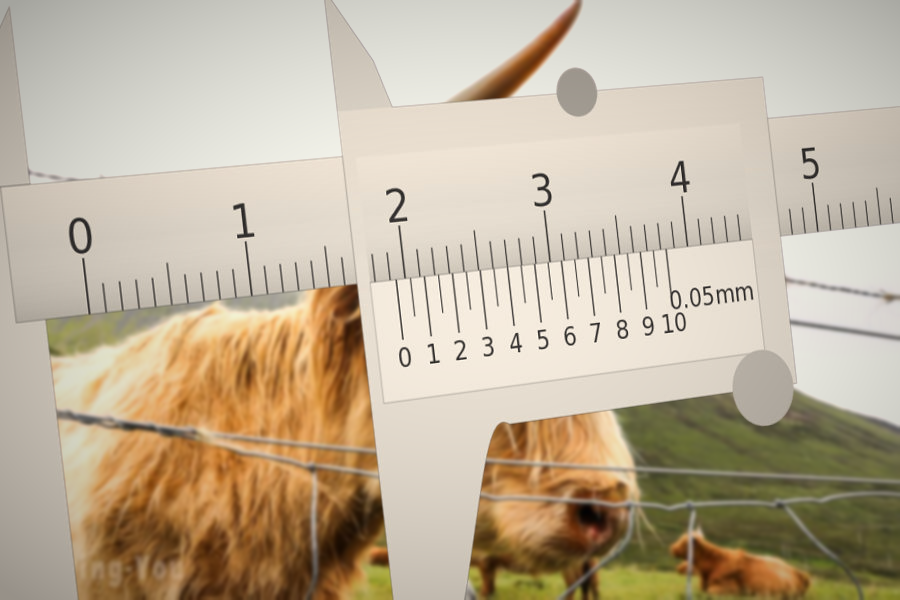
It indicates 19.4; mm
